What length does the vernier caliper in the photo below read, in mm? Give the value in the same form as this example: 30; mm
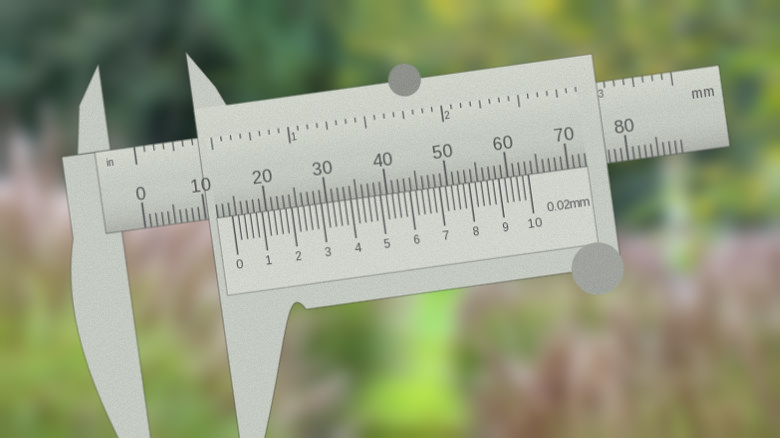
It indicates 14.4; mm
